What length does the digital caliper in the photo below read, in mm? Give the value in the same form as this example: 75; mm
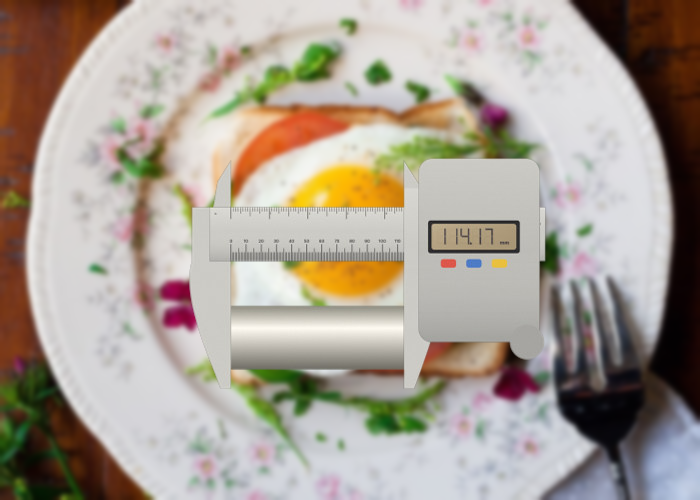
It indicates 114.17; mm
